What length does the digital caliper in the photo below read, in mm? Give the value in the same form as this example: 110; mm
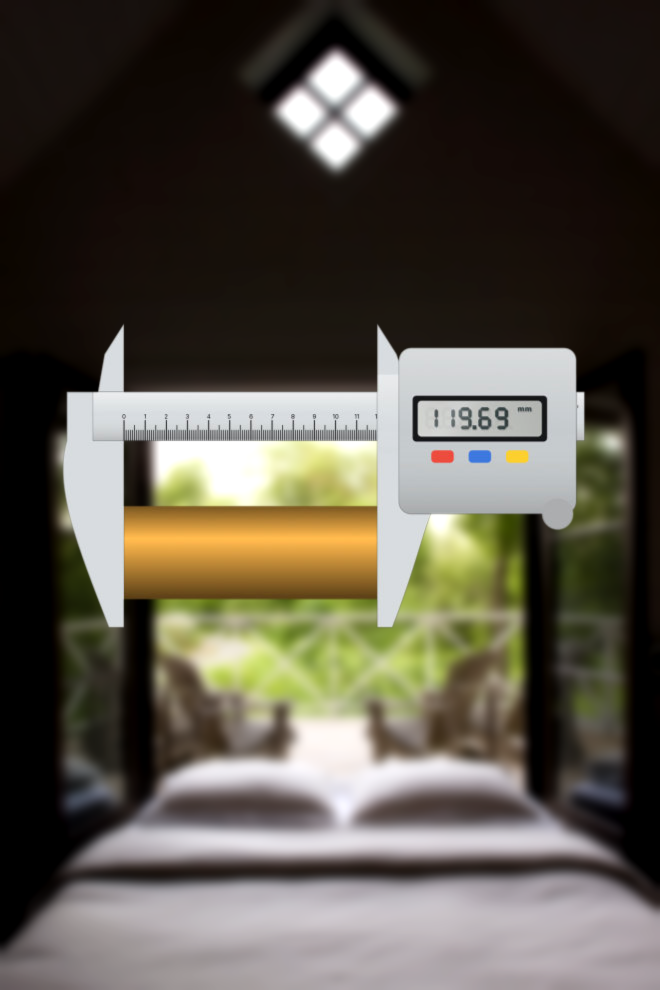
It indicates 119.69; mm
